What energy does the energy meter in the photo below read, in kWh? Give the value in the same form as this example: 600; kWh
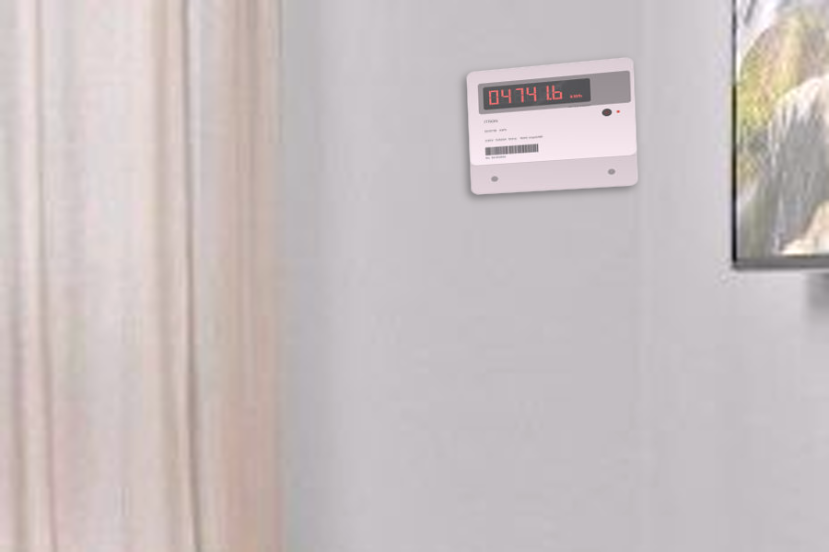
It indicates 4741.6; kWh
